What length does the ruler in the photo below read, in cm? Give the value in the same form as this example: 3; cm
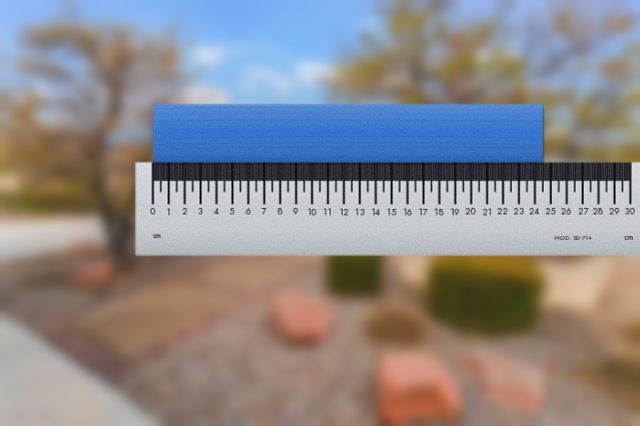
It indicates 24.5; cm
